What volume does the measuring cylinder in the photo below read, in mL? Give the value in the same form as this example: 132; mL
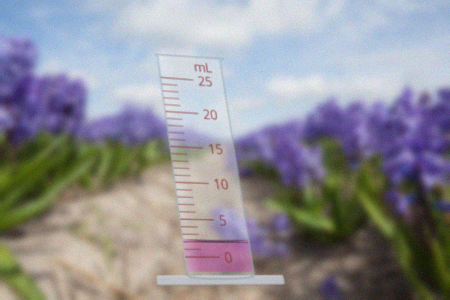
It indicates 2; mL
